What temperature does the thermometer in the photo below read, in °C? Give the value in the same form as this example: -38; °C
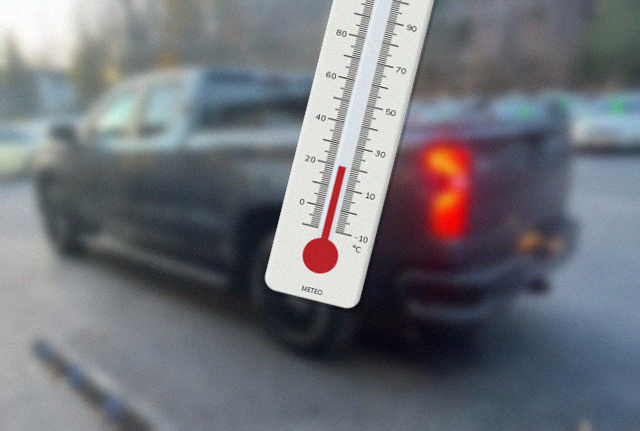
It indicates 20; °C
